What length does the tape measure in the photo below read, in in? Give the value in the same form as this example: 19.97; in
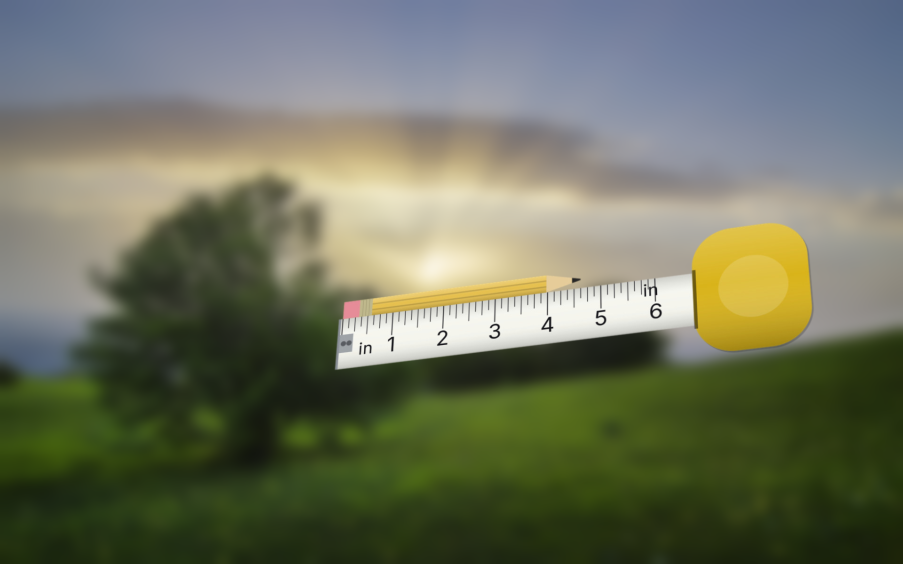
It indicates 4.625; in
